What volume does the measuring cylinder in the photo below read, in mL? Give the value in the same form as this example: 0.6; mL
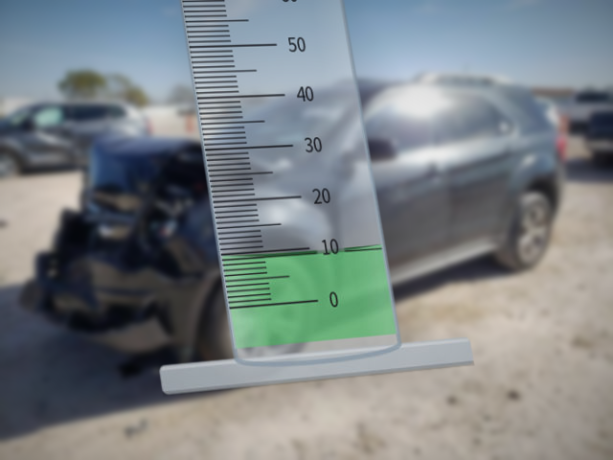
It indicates 9; mL
